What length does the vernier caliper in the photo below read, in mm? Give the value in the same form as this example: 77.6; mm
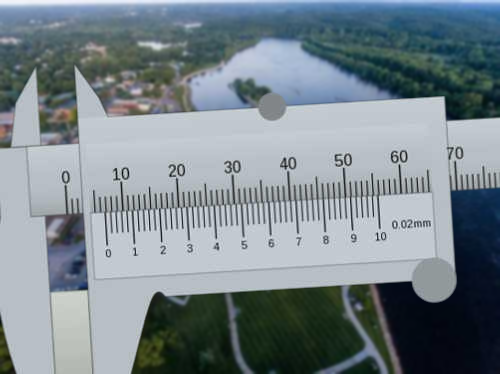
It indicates 6.8; mm
